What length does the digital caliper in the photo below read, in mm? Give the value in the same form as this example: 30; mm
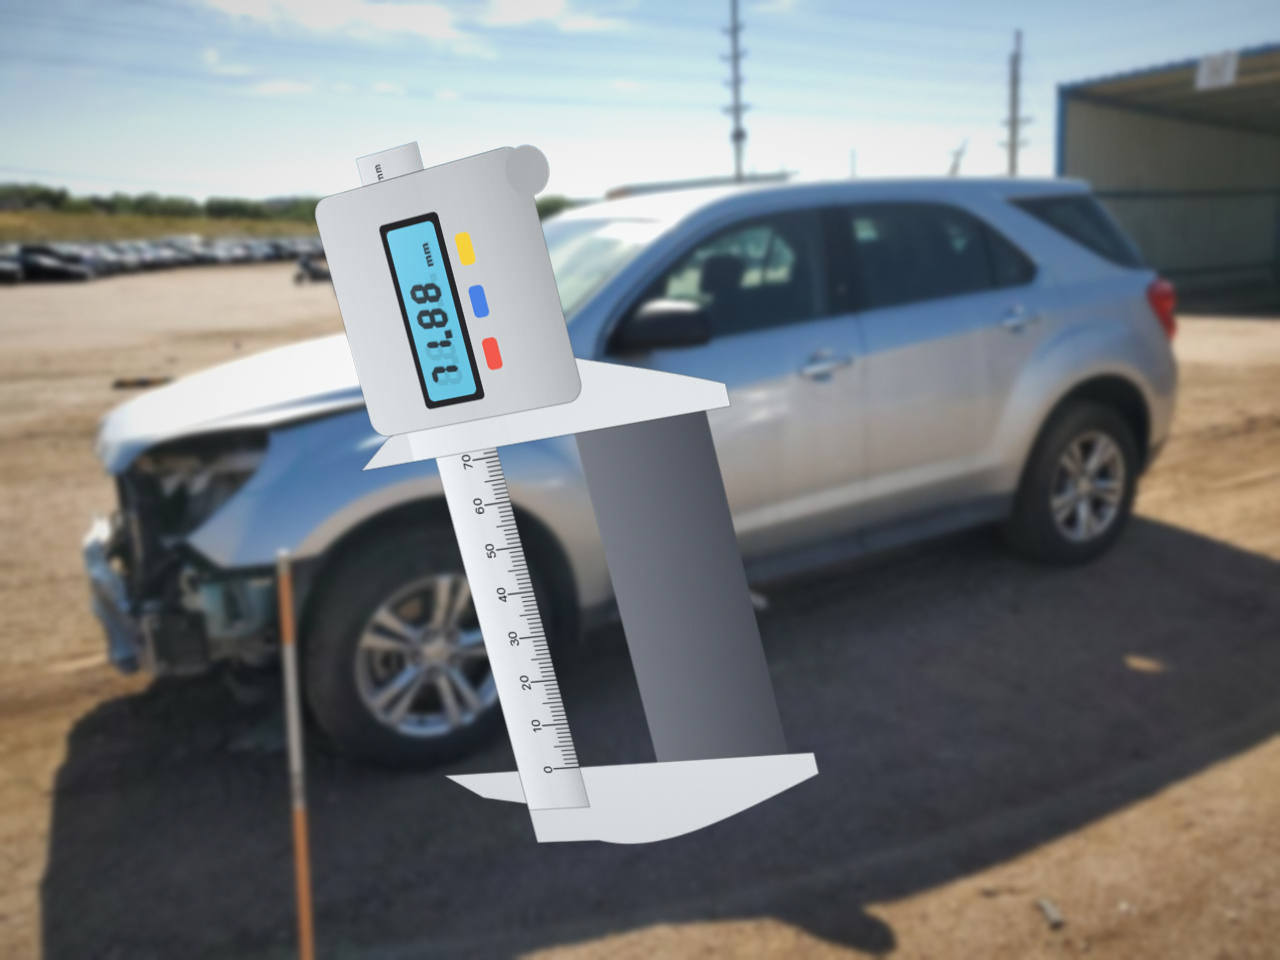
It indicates 71.88; mm
